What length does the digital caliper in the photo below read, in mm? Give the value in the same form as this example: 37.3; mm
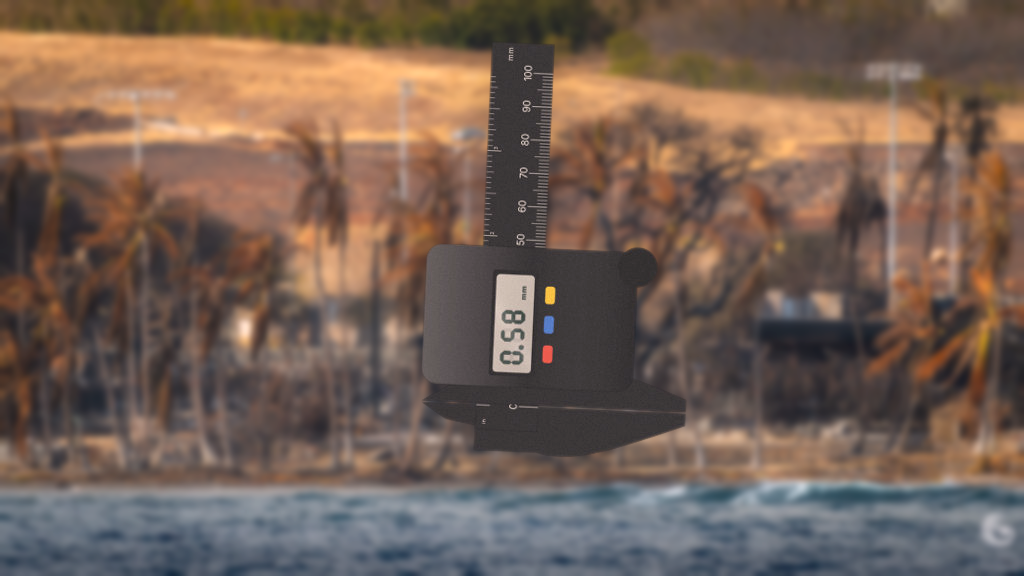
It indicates 0.58; mm
